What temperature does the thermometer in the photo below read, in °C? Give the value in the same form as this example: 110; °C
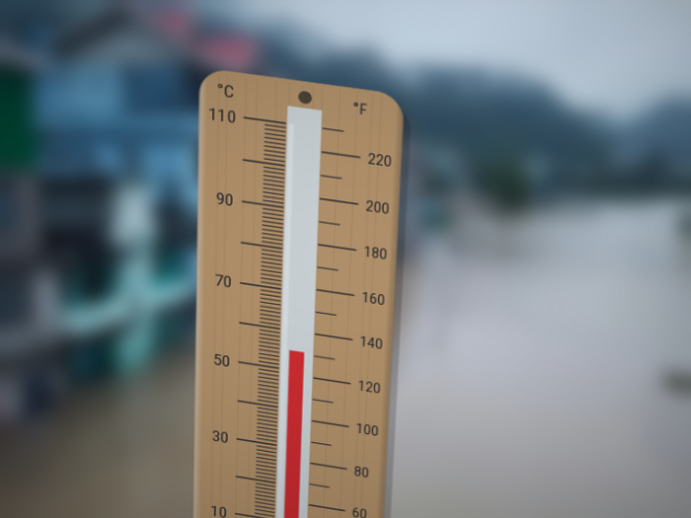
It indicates 55; °C
